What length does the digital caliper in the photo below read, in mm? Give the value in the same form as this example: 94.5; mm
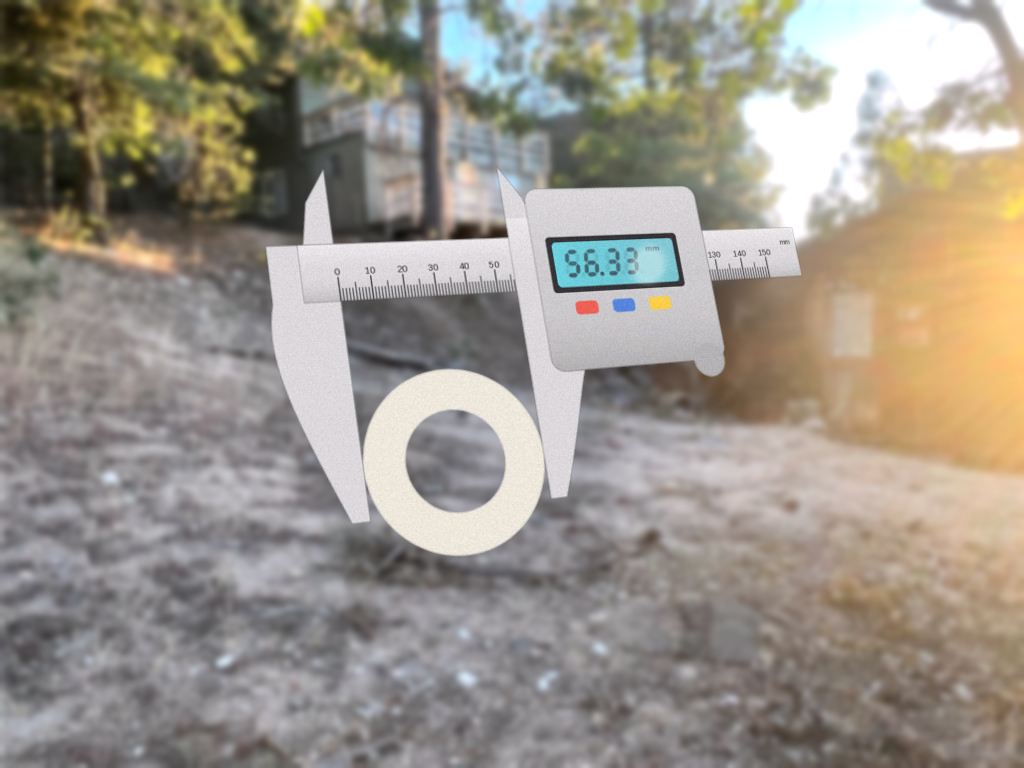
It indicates 56.33; mm
